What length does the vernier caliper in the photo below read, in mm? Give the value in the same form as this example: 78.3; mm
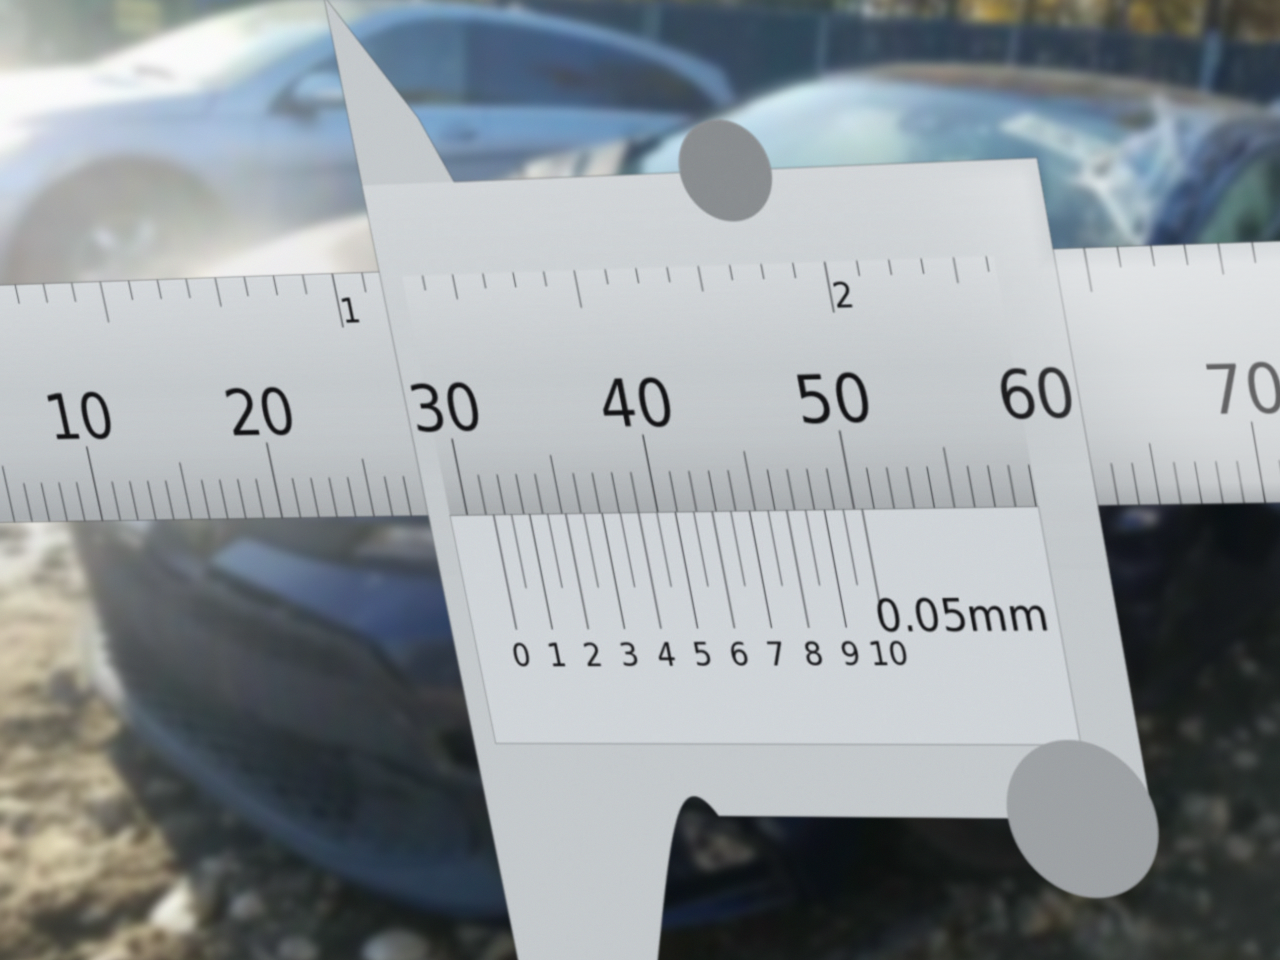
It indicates 31.4; mm
